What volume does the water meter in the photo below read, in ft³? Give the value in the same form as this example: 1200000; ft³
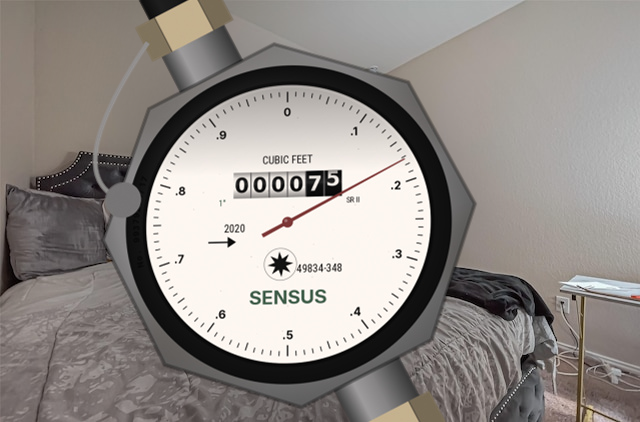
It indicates 75.17; ft³
